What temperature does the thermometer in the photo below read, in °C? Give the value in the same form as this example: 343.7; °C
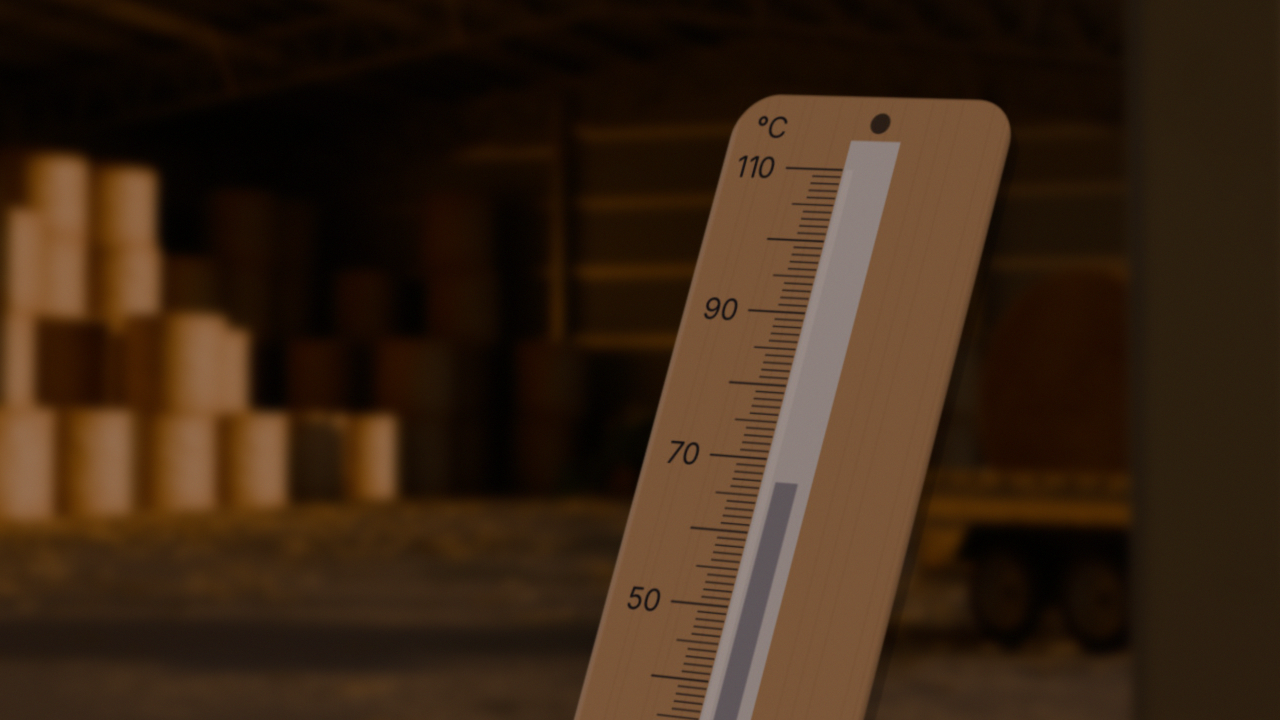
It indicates 67; °C
